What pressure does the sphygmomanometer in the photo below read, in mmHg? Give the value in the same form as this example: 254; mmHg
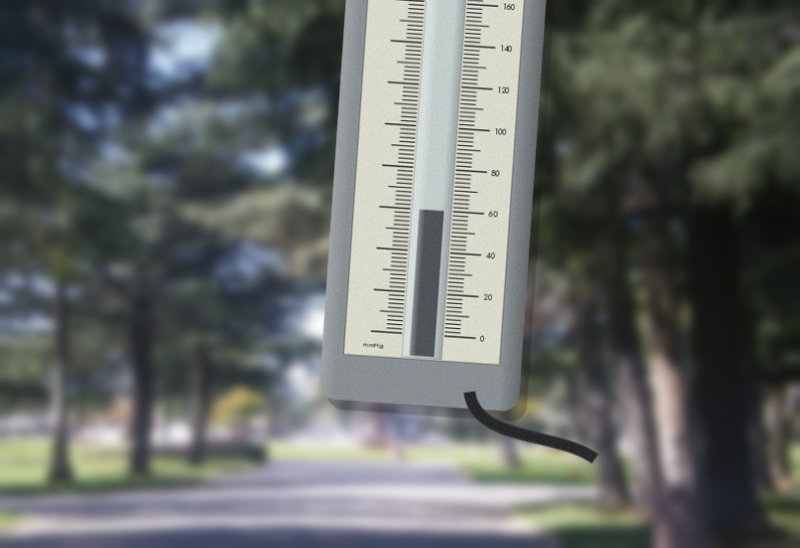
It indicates 60; mmHg
